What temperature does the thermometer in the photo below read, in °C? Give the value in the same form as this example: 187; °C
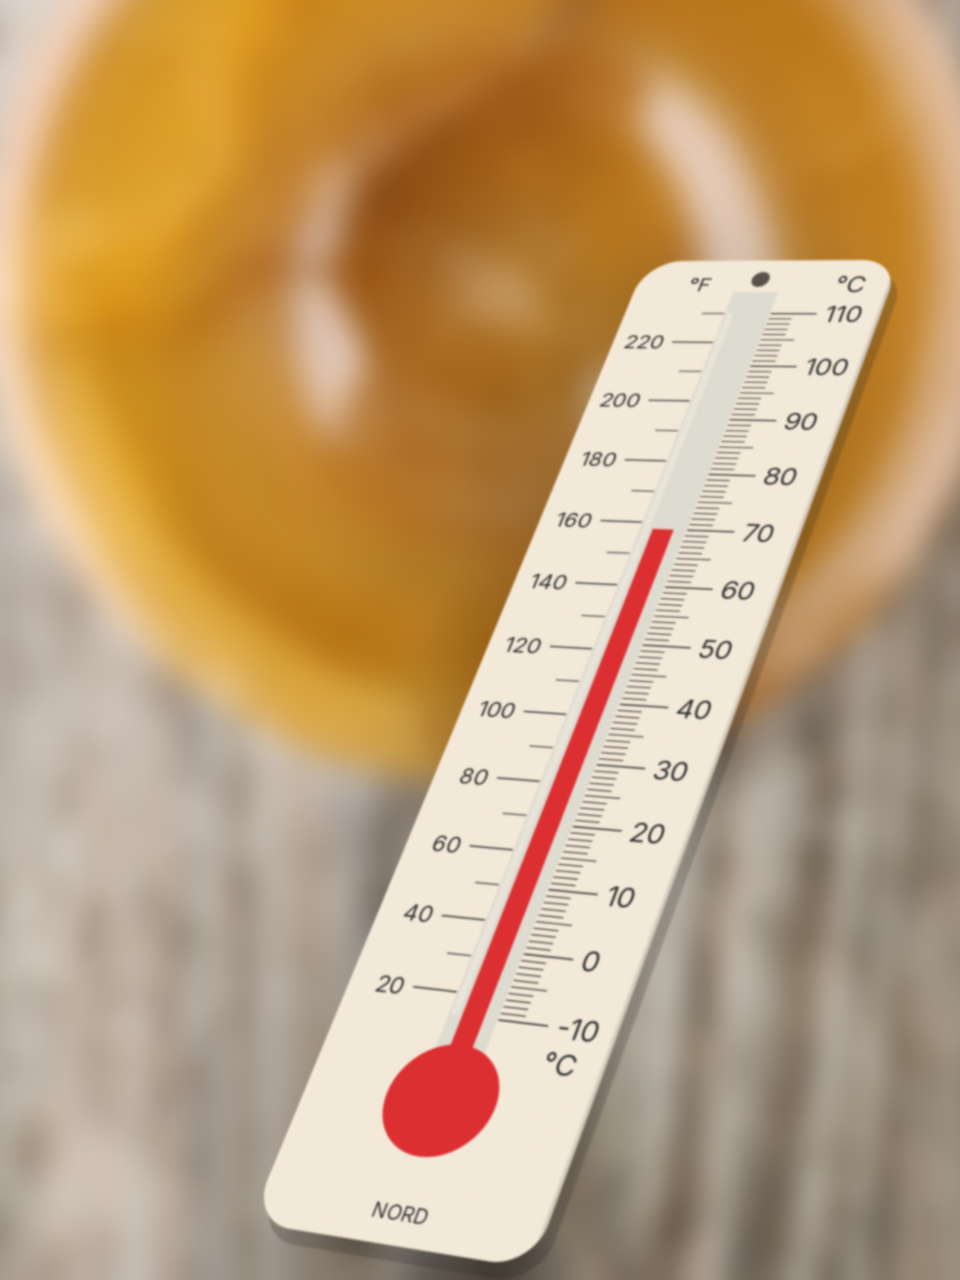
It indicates 70; °C
